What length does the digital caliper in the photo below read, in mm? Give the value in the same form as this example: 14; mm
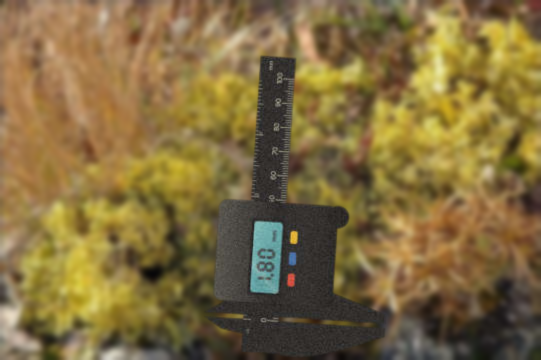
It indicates 1.80; mm
